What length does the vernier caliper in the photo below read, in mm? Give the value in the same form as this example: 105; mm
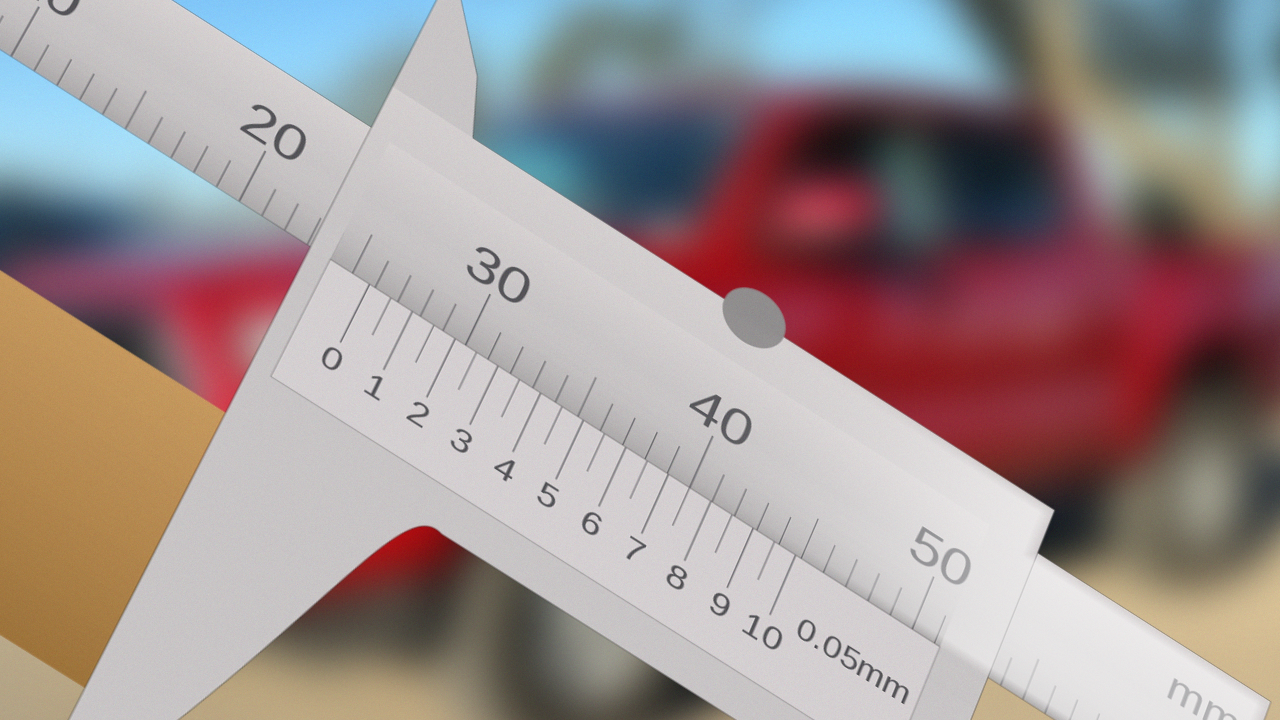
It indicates 25.75; mm
